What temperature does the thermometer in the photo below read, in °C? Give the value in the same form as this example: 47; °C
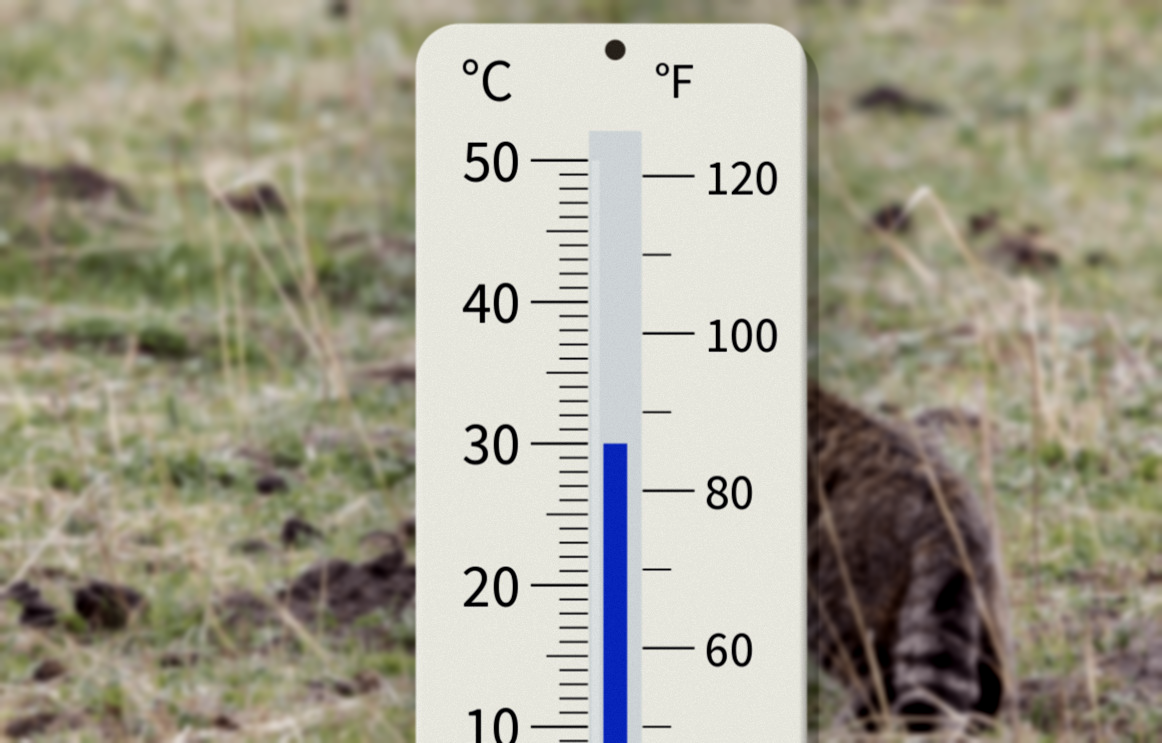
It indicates 30; °C
